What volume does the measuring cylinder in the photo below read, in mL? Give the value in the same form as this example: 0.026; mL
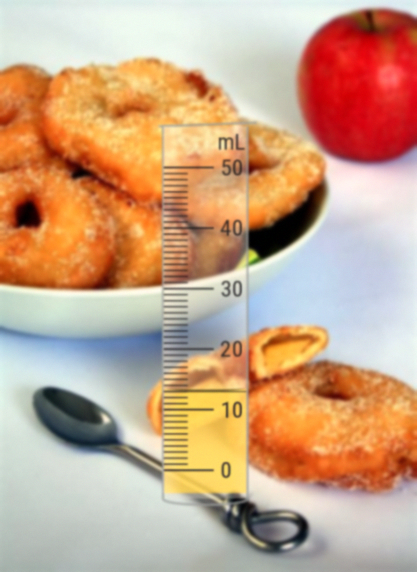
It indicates 13; mL
